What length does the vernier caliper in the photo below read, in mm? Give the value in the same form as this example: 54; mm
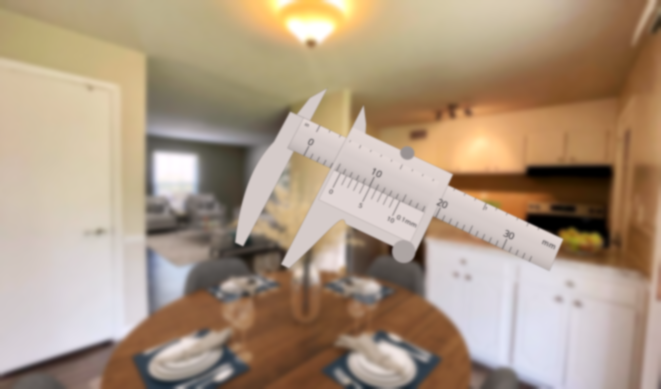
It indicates 5.6; mm
